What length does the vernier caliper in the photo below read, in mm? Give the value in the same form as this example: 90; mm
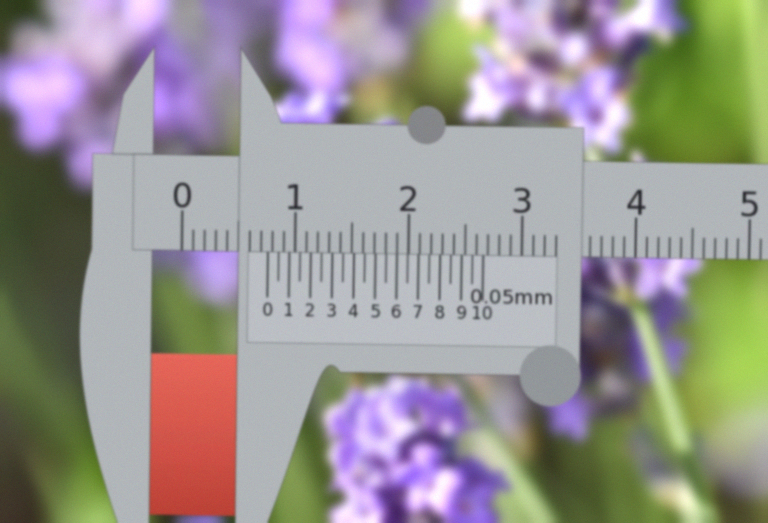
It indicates 7.6; mm
